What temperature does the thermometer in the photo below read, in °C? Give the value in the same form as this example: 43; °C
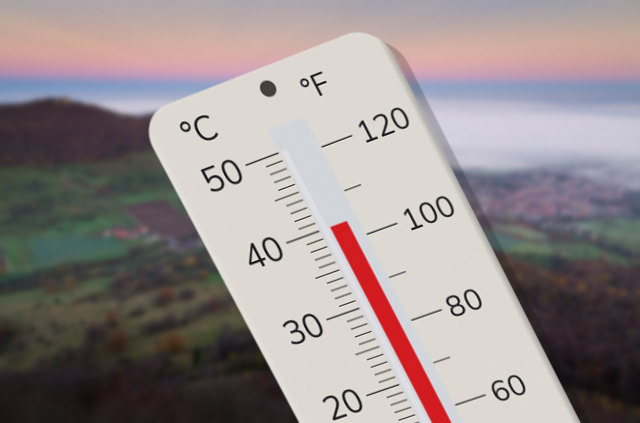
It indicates 40; °C
